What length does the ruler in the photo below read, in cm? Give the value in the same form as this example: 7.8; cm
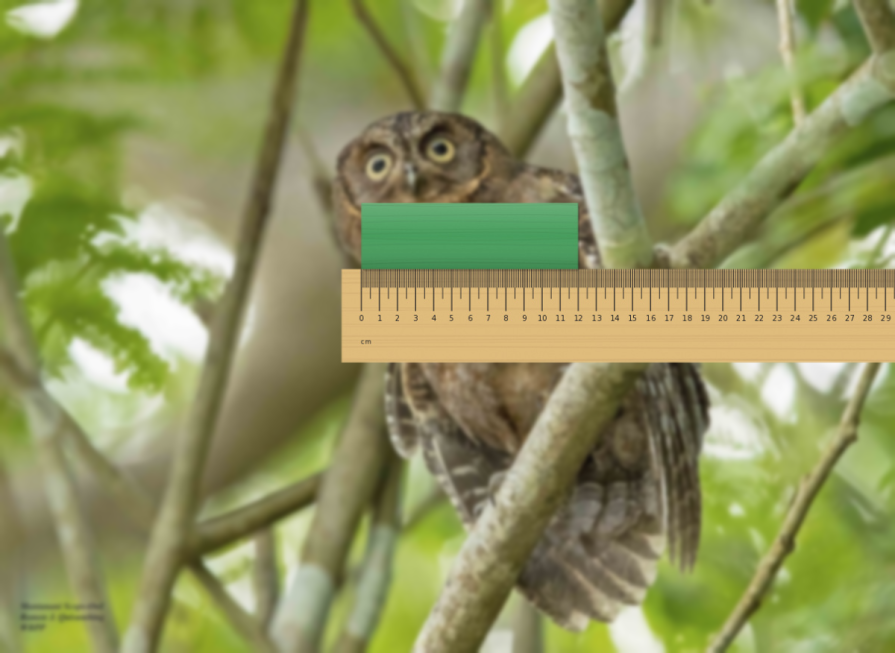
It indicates 12; cm
